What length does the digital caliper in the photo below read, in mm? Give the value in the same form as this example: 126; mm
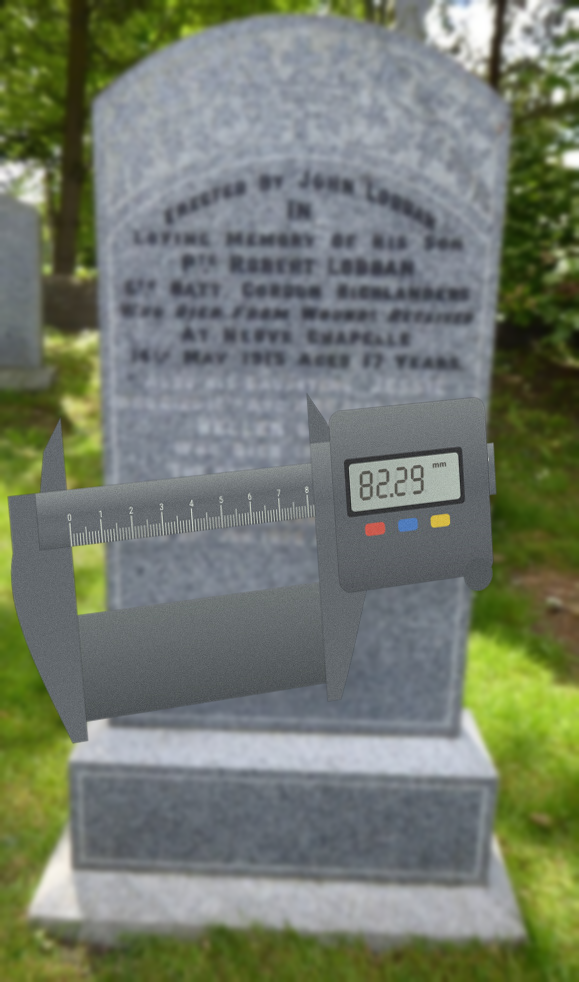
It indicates 82.29; mm
